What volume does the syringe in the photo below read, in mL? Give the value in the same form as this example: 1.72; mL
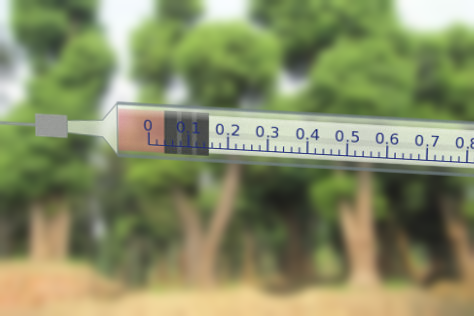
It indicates 0.04; mL
